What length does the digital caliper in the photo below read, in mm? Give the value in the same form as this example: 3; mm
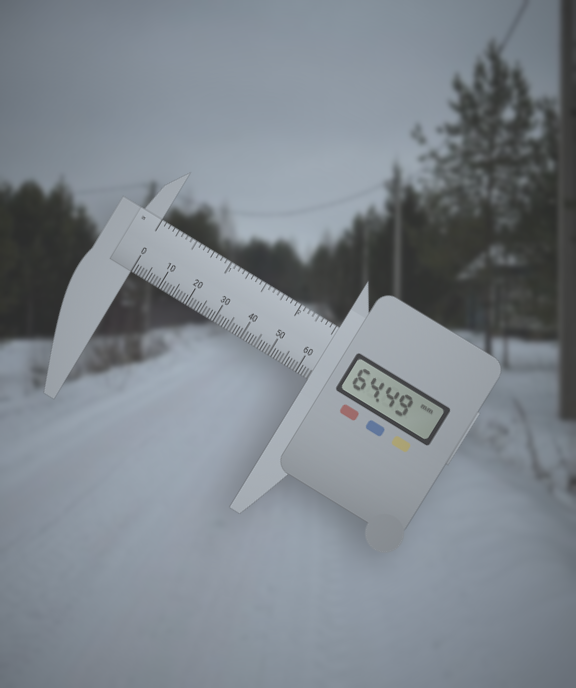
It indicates 64.49; mm
